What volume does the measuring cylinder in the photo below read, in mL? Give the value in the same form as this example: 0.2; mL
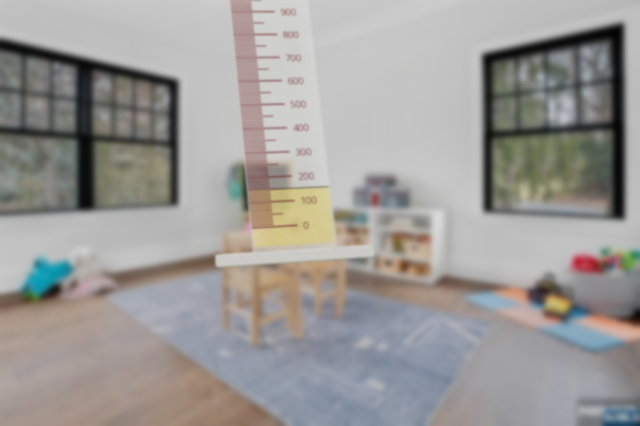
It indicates 150; mL
